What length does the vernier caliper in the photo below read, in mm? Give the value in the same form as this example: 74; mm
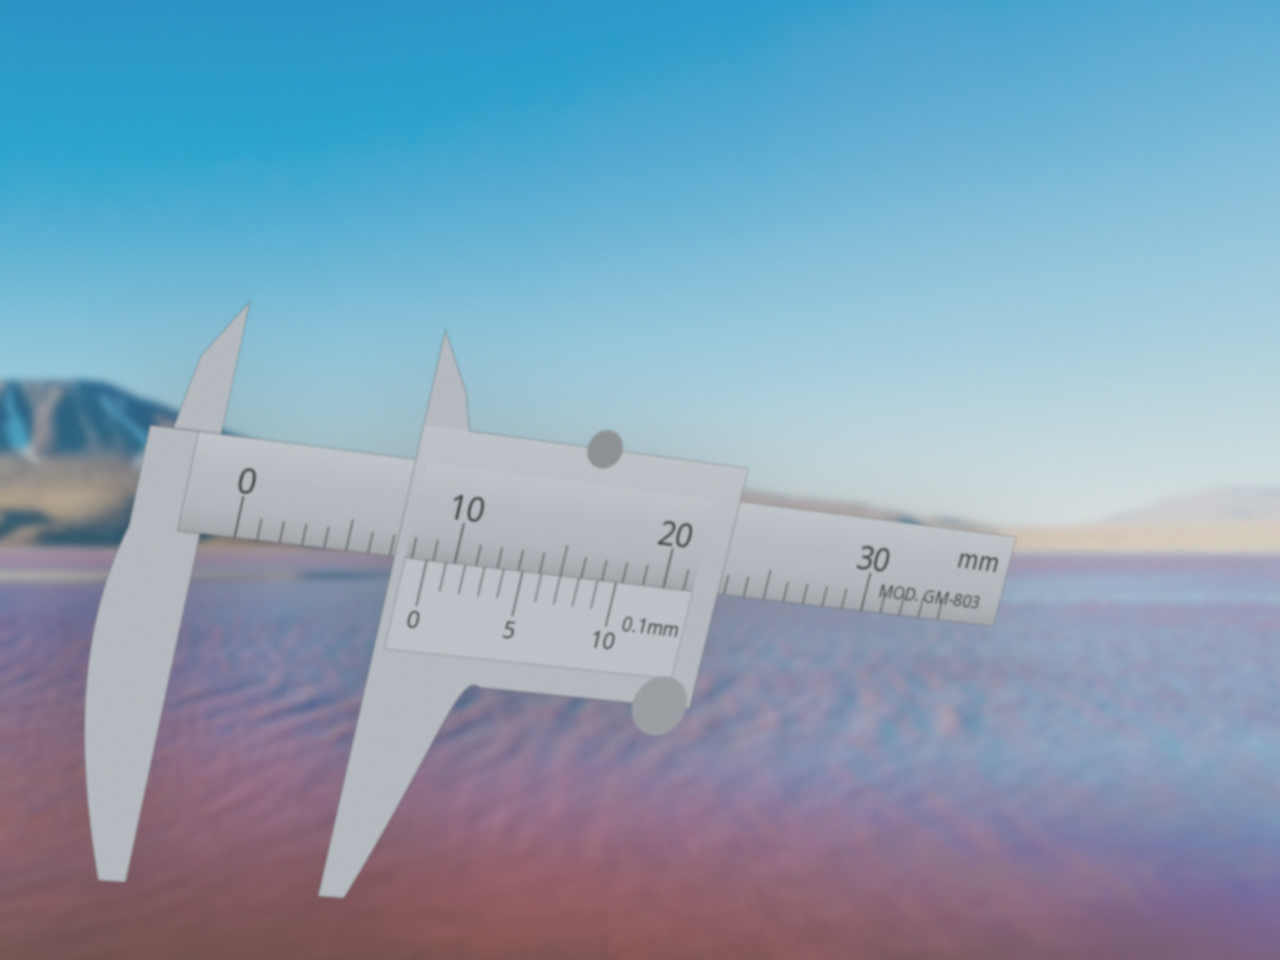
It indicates 8.7; mm
